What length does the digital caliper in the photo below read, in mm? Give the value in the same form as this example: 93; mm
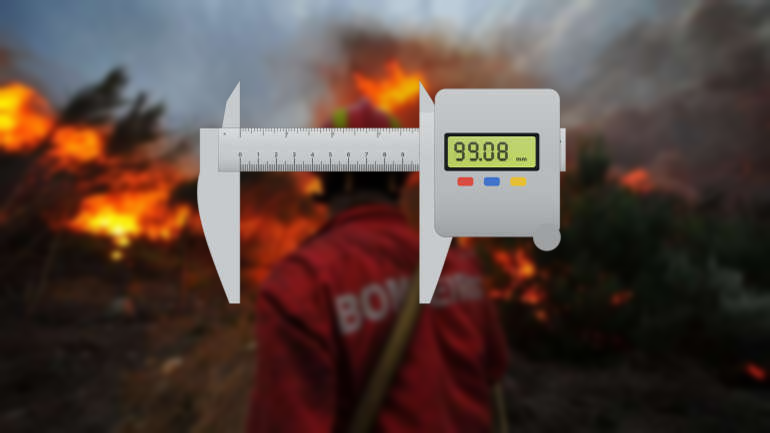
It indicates 99.08; mm
